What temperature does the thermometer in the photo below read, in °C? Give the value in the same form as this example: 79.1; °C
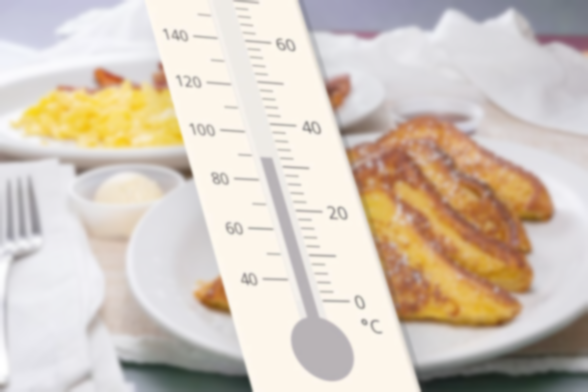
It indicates 32; °C
